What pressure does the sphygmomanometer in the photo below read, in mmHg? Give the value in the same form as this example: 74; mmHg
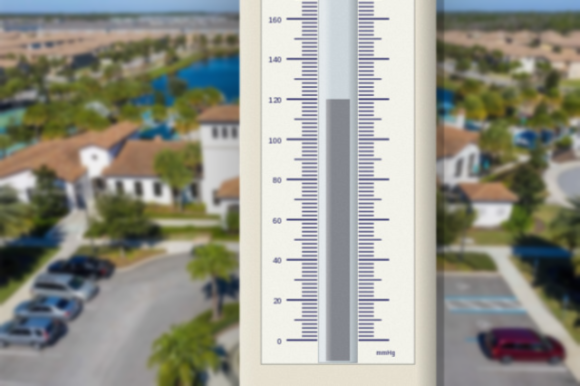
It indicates 120; mmHg
